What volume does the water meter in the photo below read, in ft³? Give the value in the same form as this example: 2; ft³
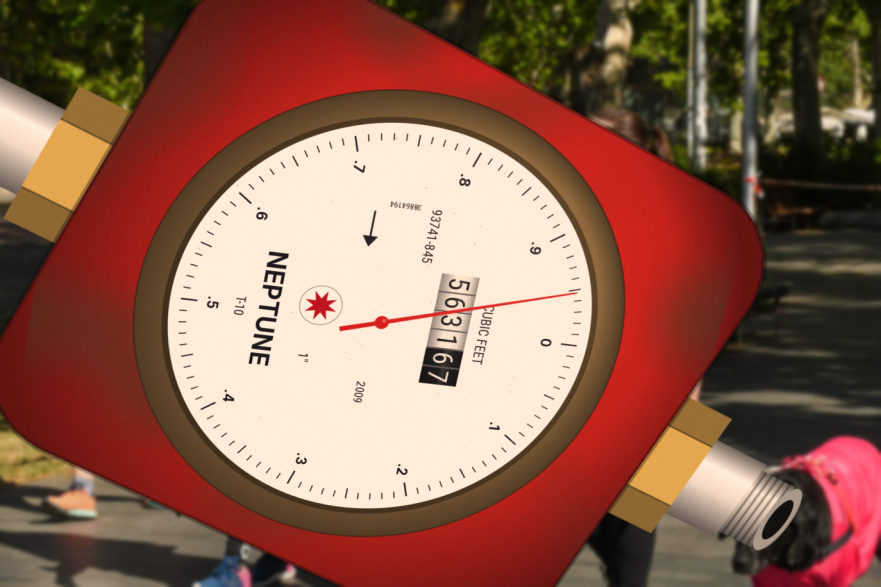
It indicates 563166.95; ft³
